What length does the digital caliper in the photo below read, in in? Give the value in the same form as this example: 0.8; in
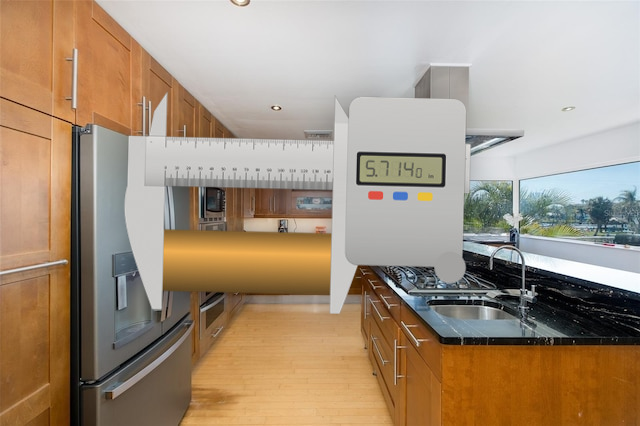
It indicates 5.7140; in
